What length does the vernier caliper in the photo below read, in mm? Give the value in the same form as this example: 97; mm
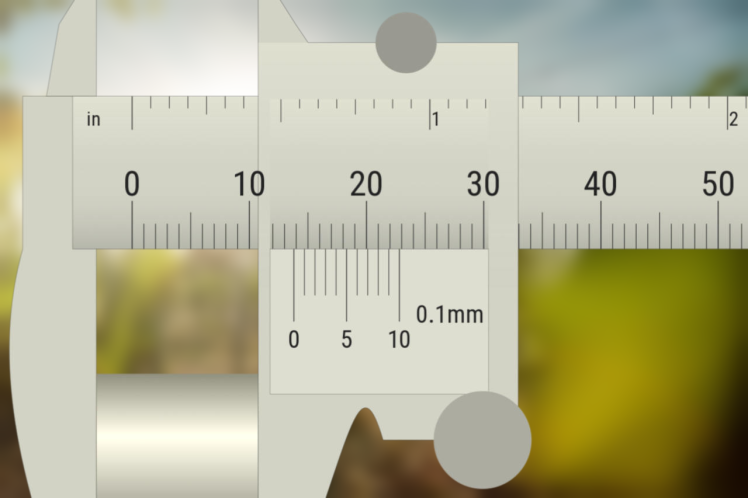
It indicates 13.8; mm
